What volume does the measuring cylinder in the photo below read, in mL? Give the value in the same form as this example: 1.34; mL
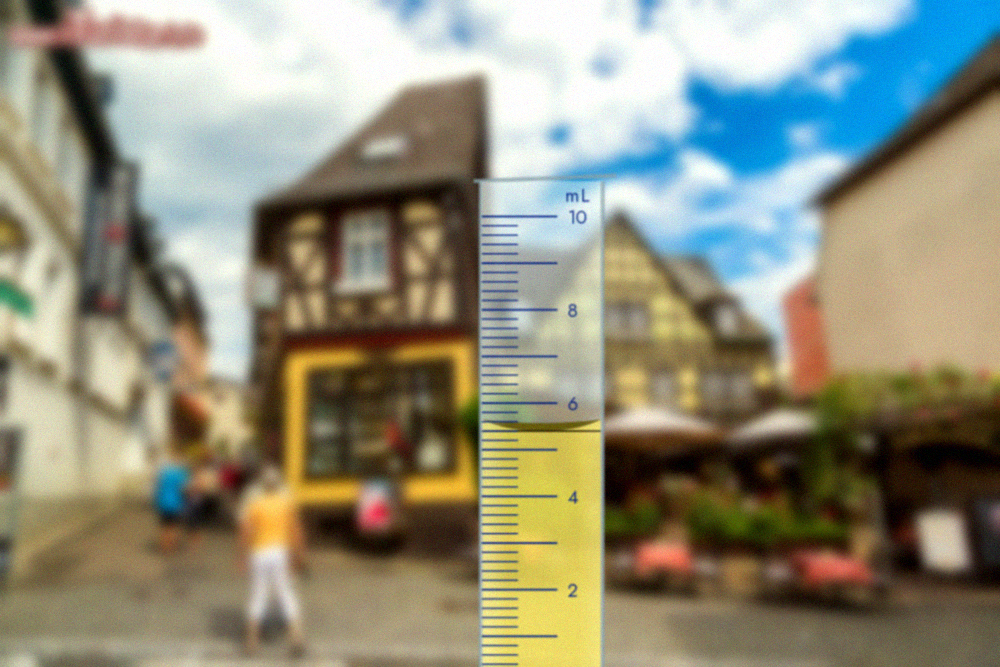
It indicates 5.4; mL
